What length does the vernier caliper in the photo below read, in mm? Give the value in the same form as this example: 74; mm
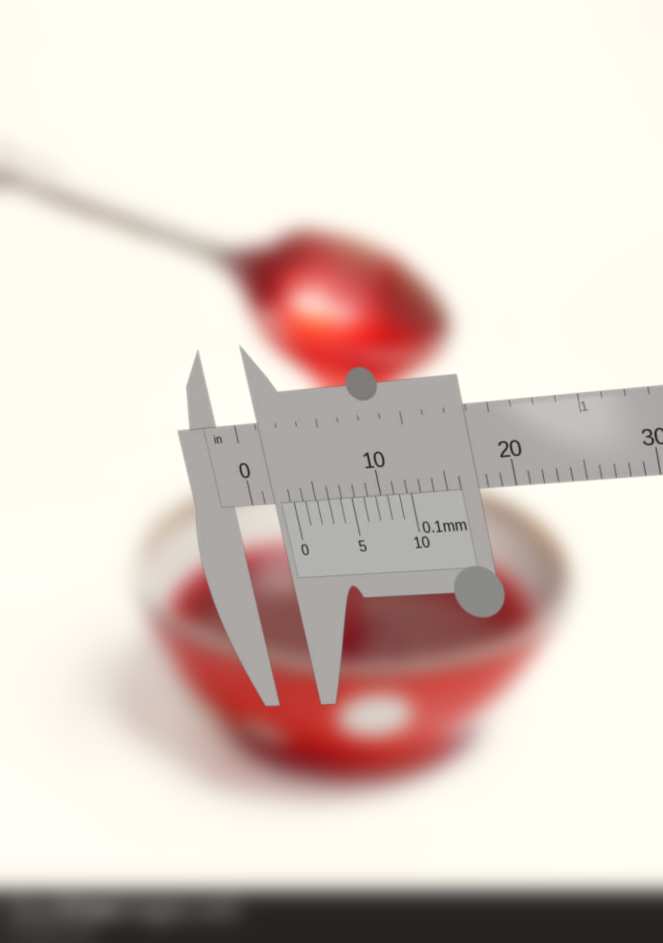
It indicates 3.3; mm
